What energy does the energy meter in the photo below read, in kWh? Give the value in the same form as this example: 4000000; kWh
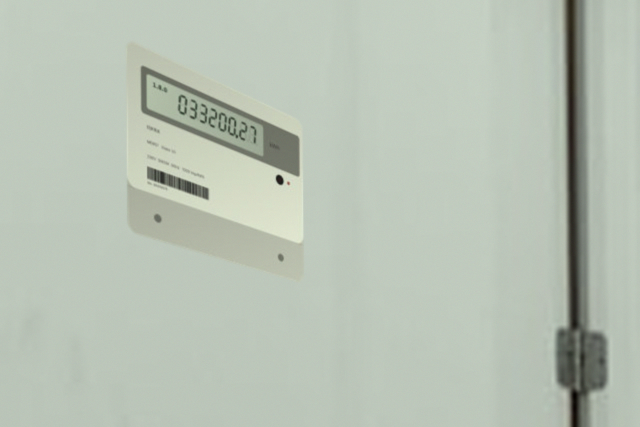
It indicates 33200.27; kWh
